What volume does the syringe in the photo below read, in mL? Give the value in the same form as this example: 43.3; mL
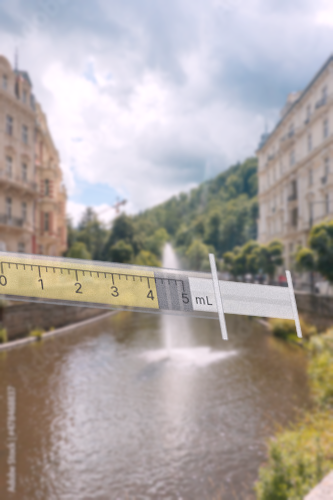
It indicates 4.2; mL
